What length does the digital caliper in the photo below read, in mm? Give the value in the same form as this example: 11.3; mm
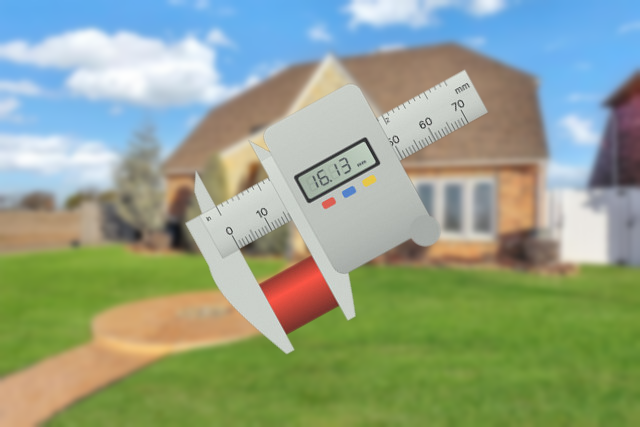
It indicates 16.13; mm
